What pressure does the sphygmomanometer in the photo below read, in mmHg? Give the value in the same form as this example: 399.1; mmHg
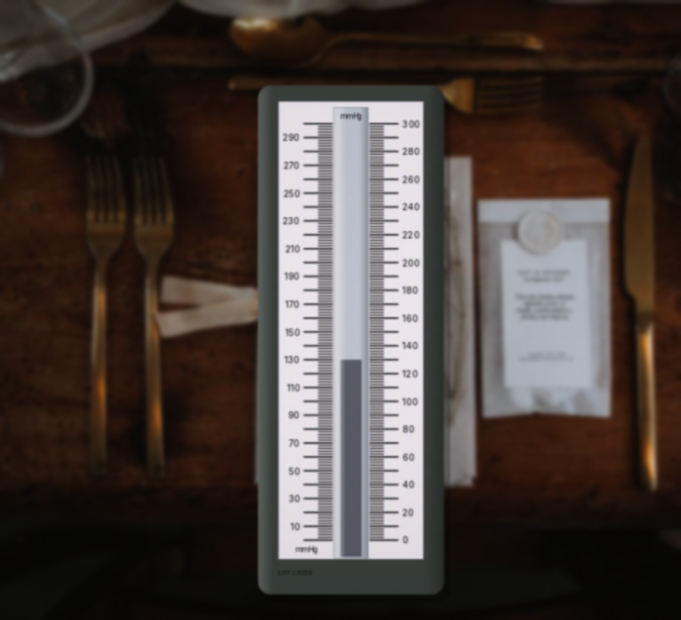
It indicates 130; mmHg
